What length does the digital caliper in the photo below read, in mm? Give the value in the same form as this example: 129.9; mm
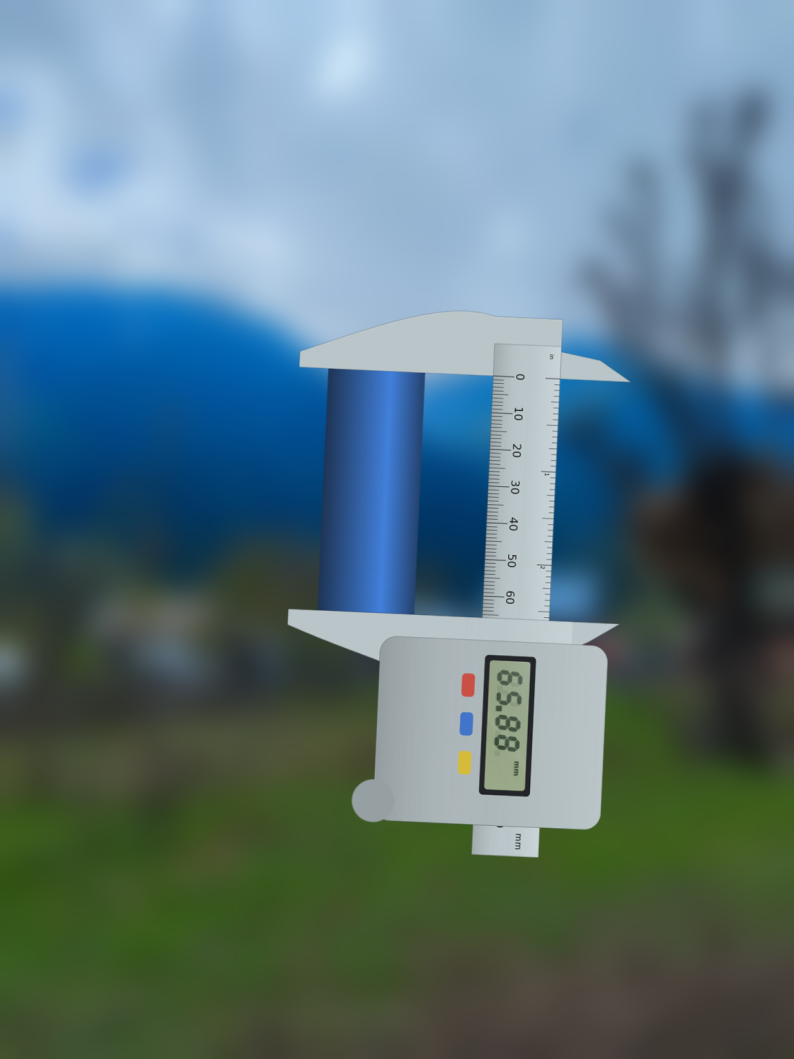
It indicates 65.88; mm
